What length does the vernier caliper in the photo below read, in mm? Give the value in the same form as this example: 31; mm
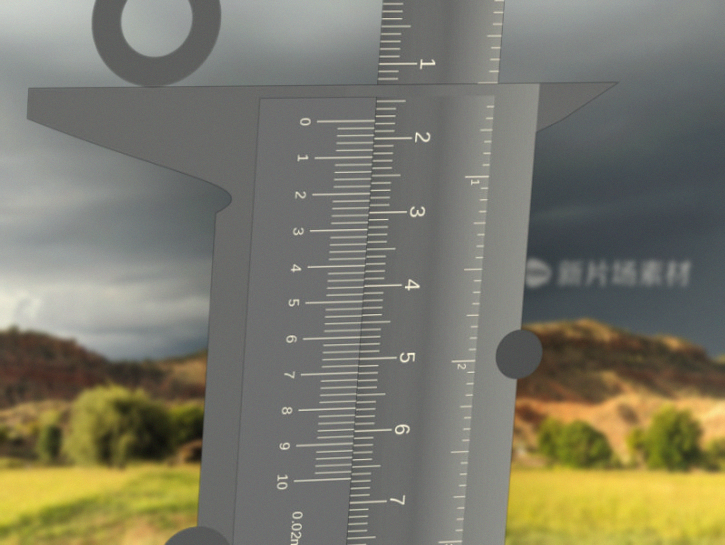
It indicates 17.6; mm
